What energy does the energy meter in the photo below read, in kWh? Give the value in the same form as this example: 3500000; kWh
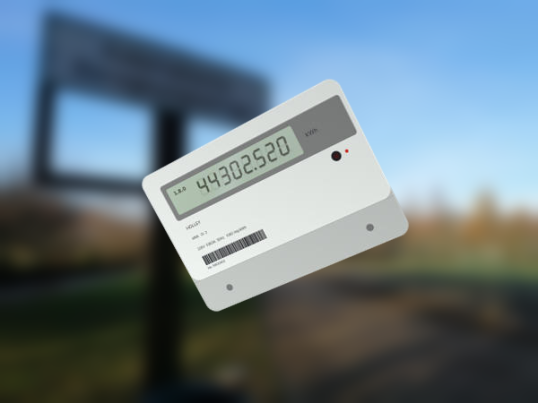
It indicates 44302.520; kWh
